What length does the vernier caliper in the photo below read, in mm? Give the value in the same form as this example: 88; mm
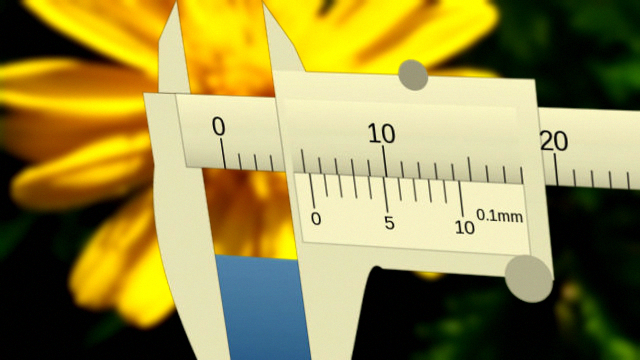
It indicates 5.3; mm
